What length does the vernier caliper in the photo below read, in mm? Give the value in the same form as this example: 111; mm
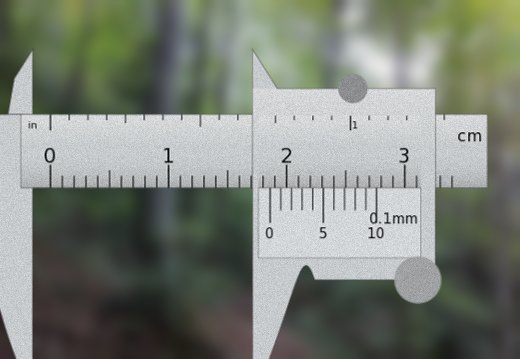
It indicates 18.6; mm
